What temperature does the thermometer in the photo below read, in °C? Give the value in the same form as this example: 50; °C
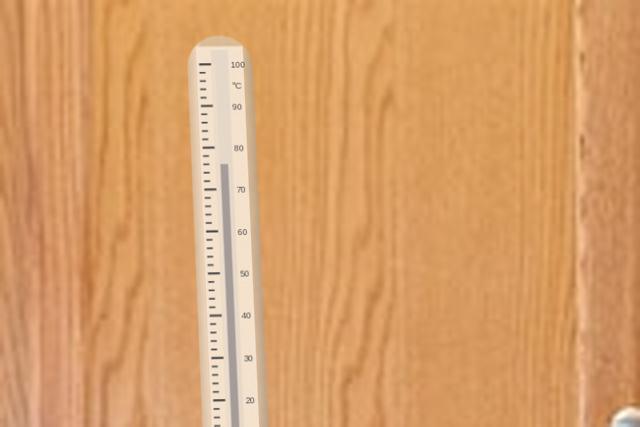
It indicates 76; °C
